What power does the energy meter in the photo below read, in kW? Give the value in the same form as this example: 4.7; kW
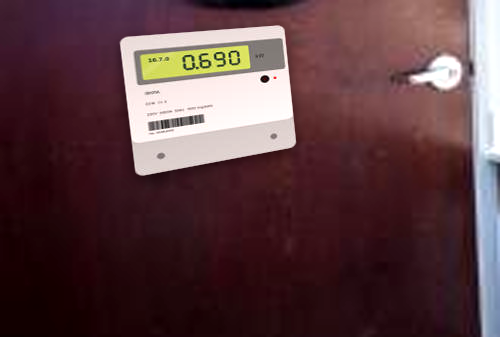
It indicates 0.690; kW
